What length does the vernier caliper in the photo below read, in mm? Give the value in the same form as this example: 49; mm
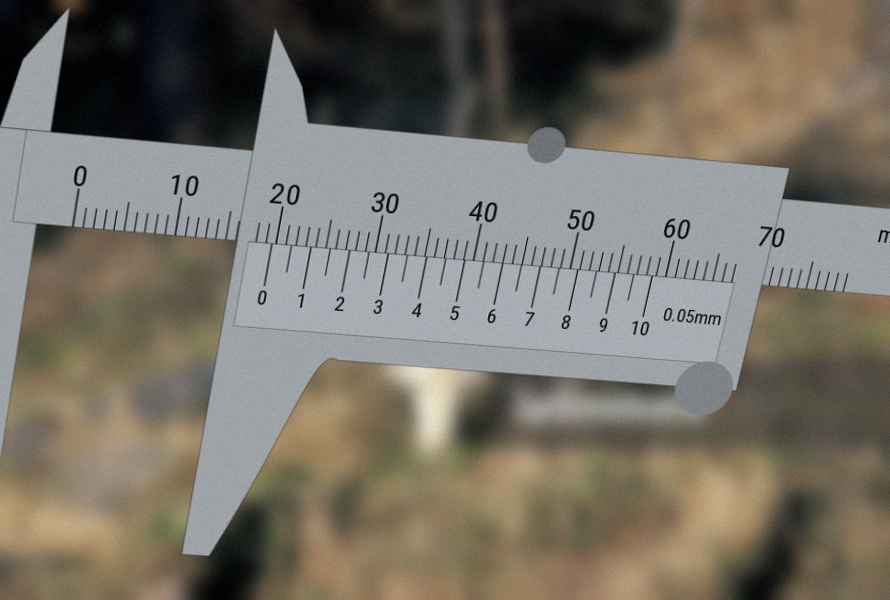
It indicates 19.6; mm
